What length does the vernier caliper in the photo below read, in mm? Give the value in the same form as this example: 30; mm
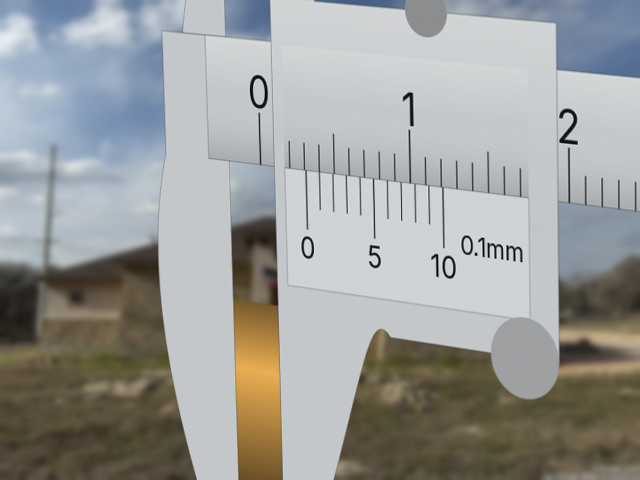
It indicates 3.1; mm
